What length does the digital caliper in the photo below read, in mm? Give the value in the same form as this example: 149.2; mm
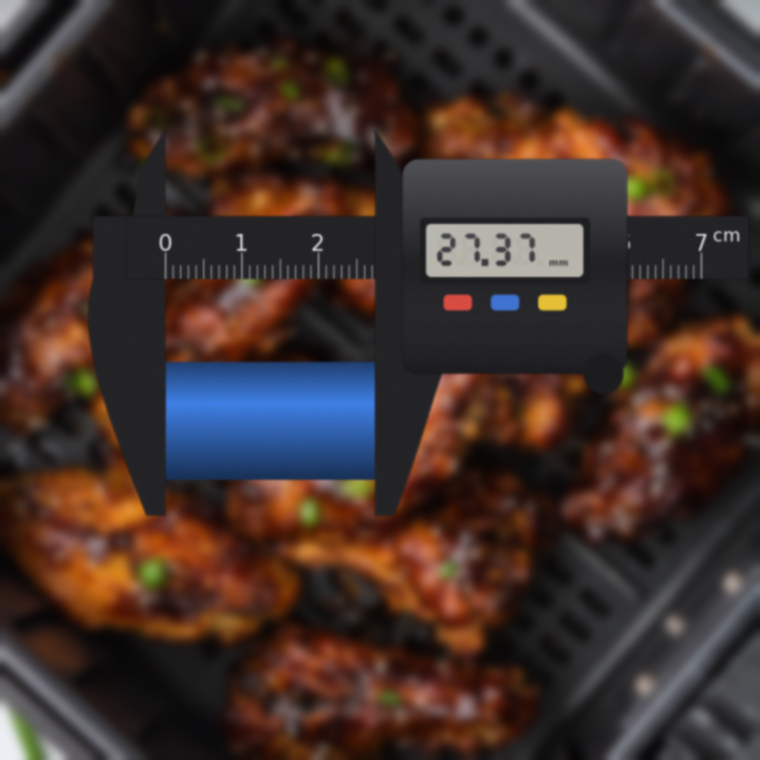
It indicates 27.37; mm
